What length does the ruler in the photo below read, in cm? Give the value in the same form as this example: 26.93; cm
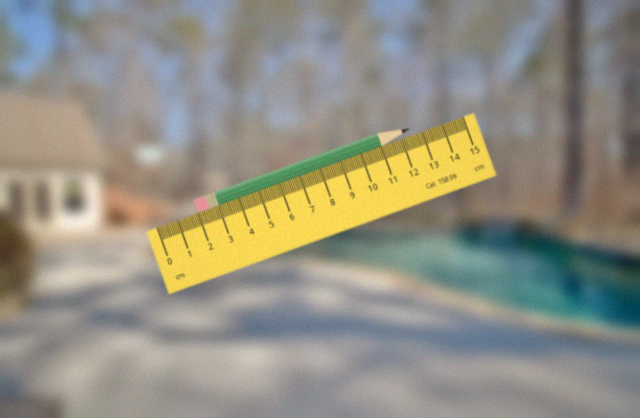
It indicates 10.5; cm
